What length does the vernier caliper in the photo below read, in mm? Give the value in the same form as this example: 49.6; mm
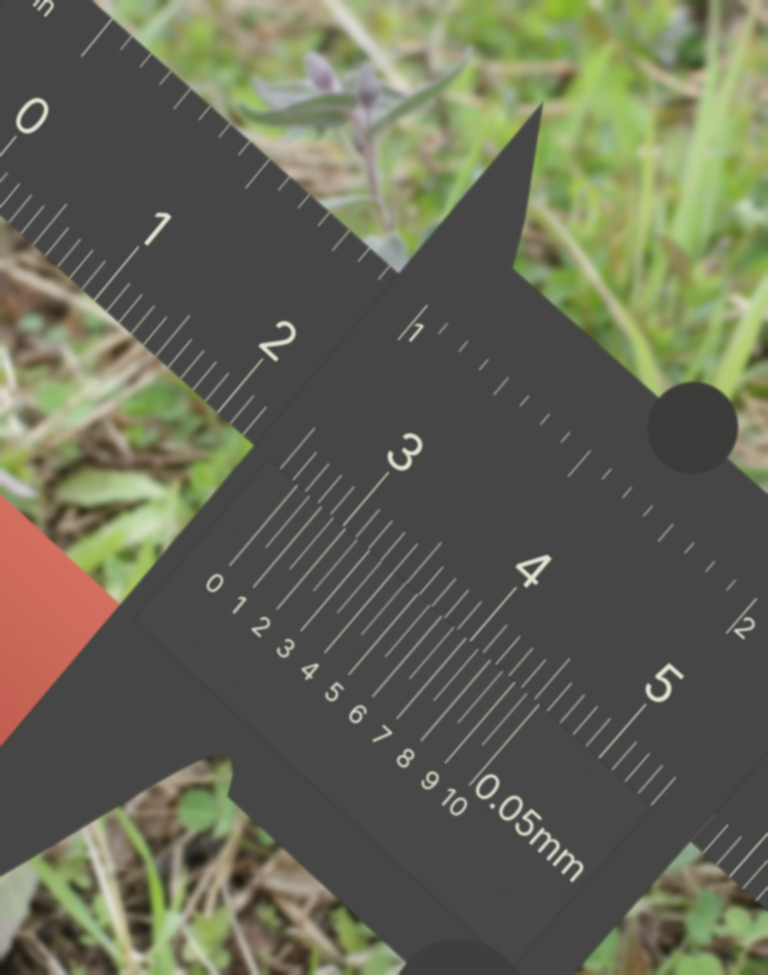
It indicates 26.4; mm
